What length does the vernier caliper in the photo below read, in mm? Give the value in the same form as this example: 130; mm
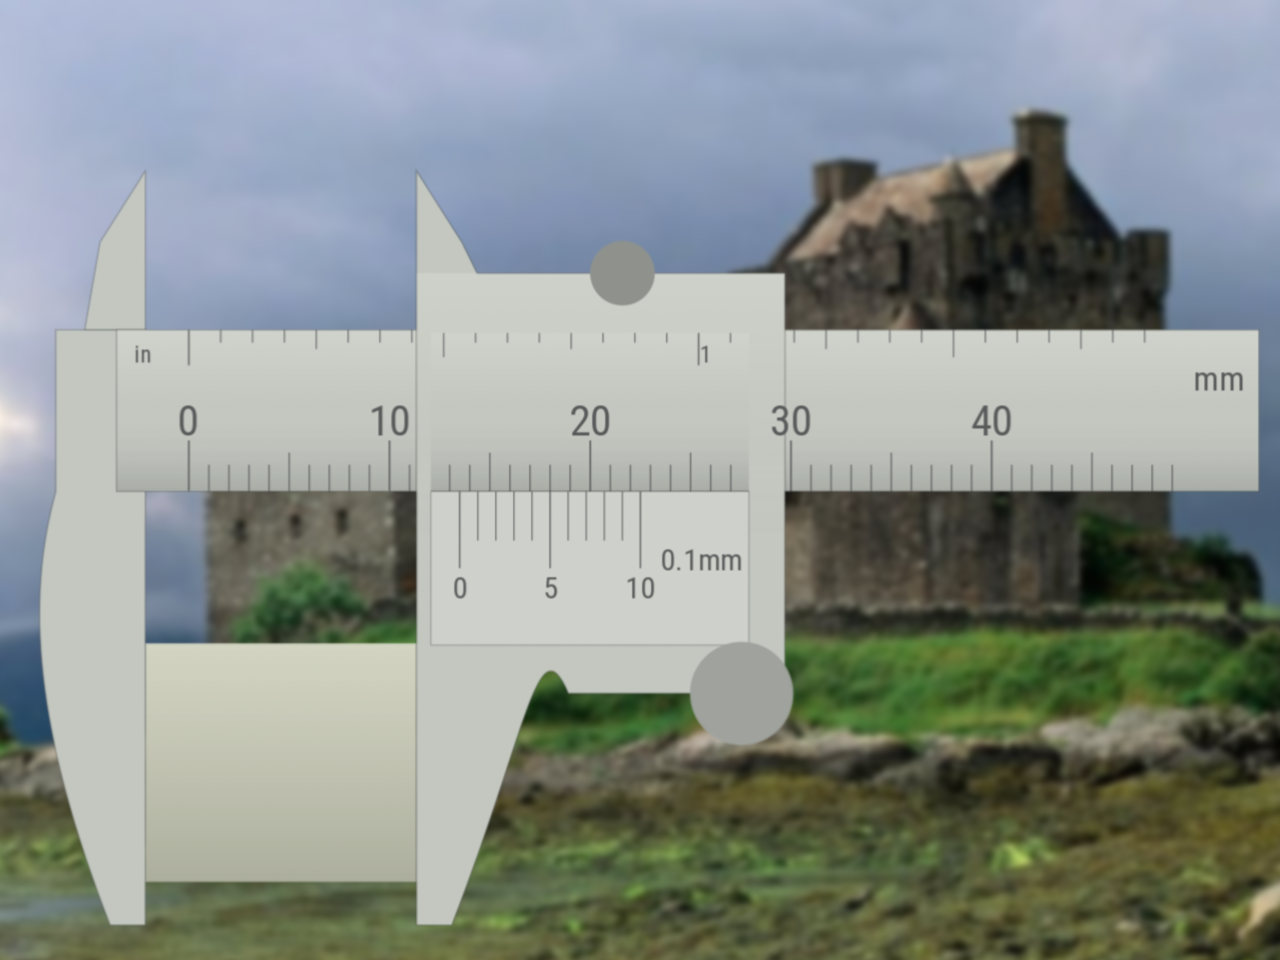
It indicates 13.5; mm
